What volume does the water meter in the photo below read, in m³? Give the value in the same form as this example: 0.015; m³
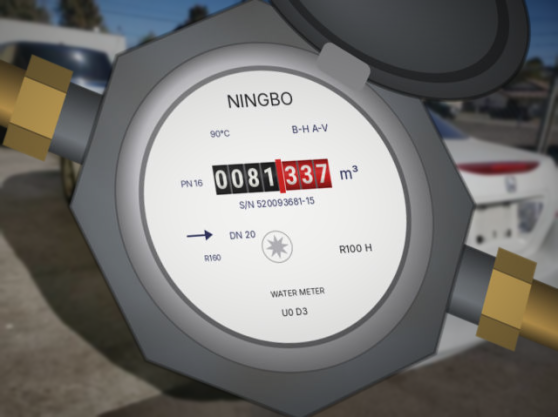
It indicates 81.337; m³
